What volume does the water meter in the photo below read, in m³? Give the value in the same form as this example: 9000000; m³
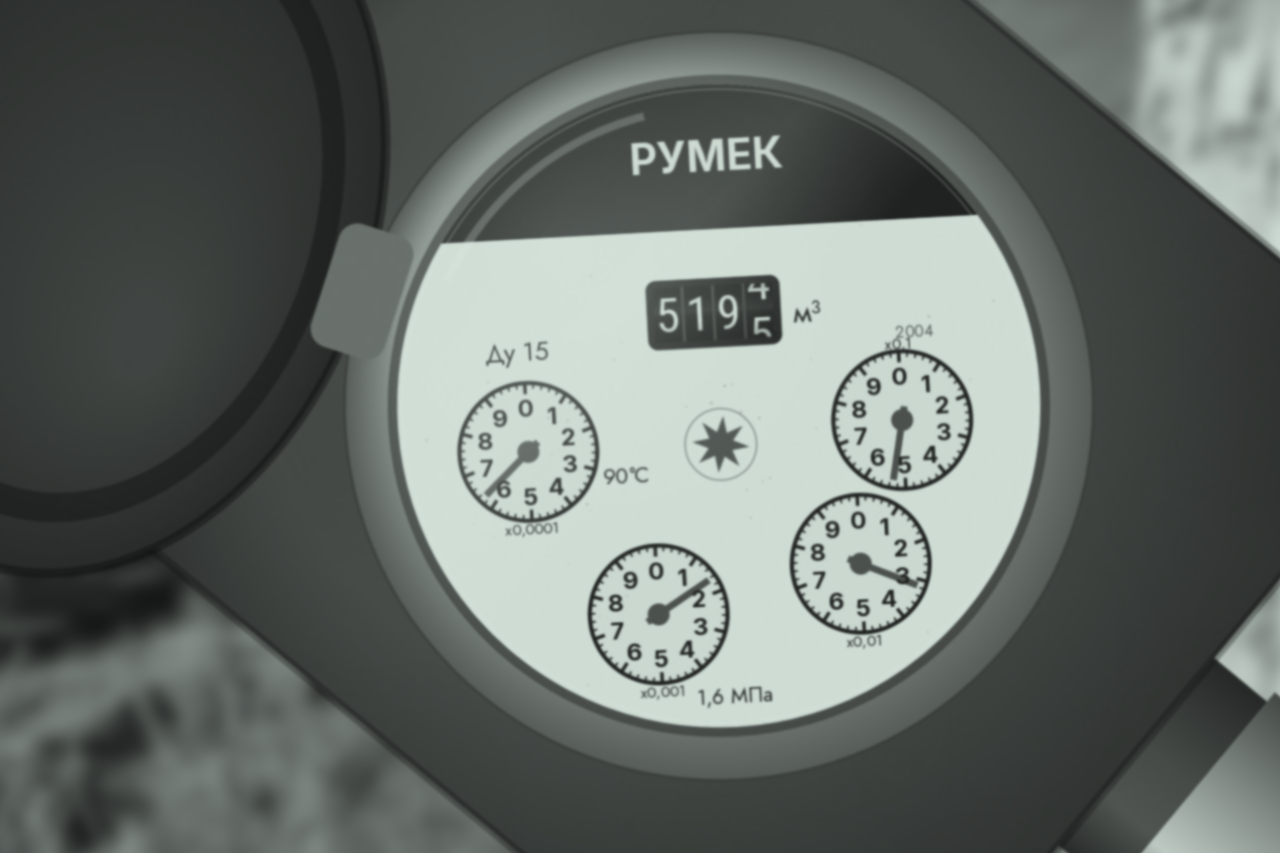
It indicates 5194.5316; m³
